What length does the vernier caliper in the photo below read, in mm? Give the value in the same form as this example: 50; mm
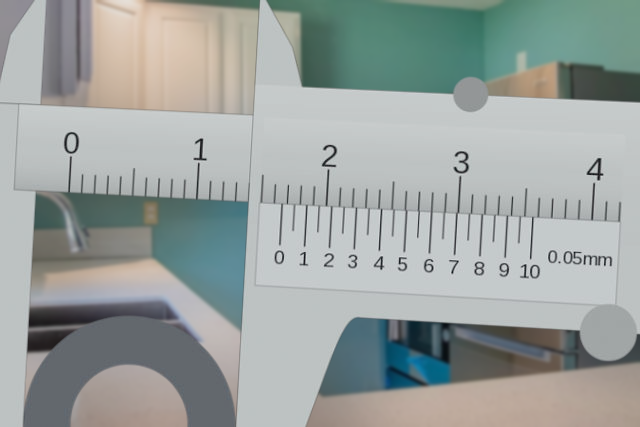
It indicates 16.6; mm
